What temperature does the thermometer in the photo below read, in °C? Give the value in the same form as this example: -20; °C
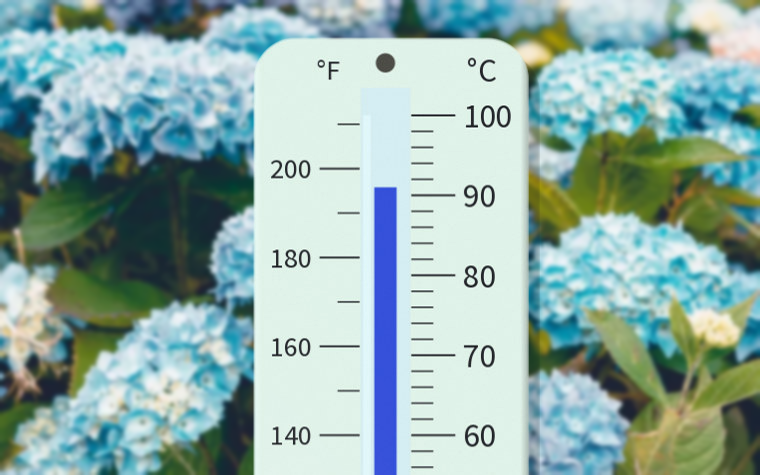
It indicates 91; °C
